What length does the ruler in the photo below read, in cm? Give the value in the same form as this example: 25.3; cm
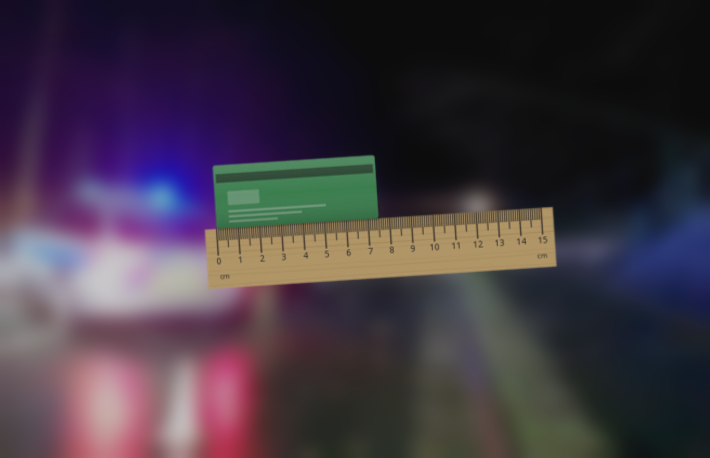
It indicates 7.5; cm
